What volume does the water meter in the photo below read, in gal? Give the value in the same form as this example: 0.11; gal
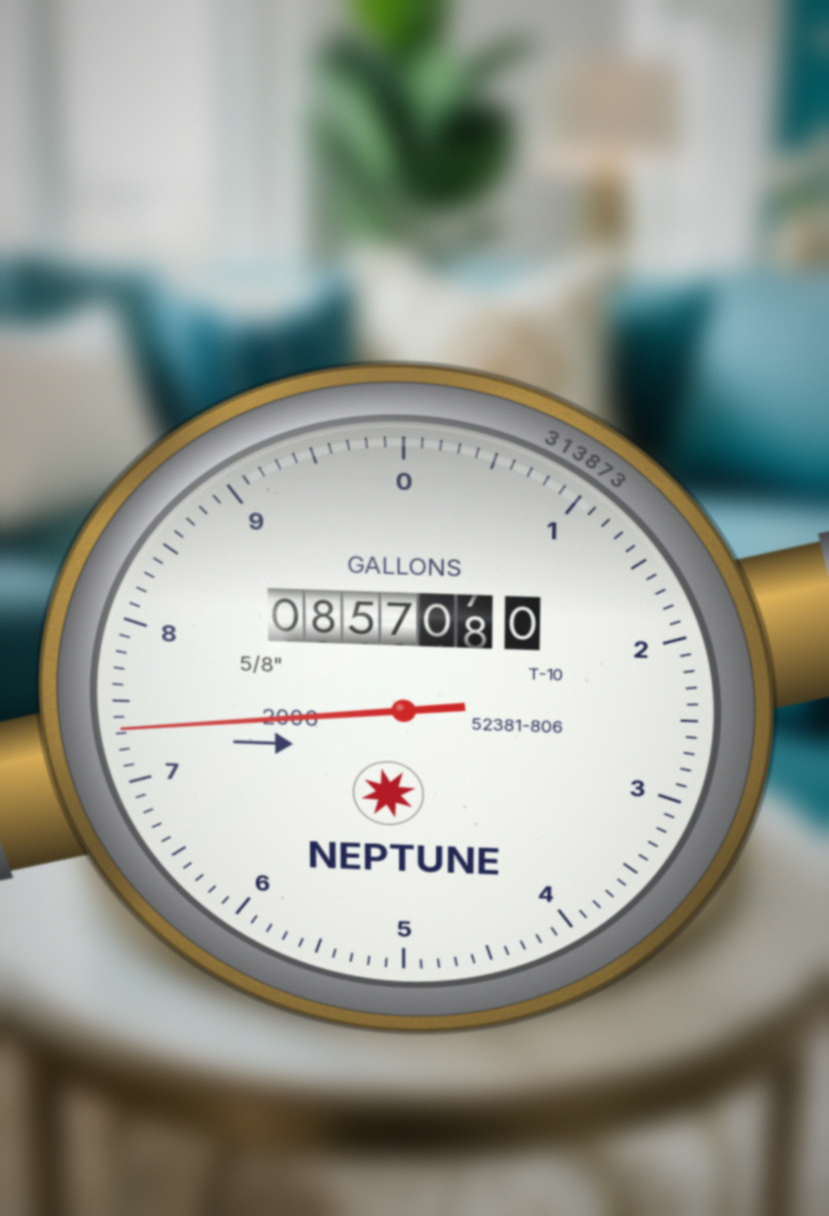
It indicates 857077.3; gal
